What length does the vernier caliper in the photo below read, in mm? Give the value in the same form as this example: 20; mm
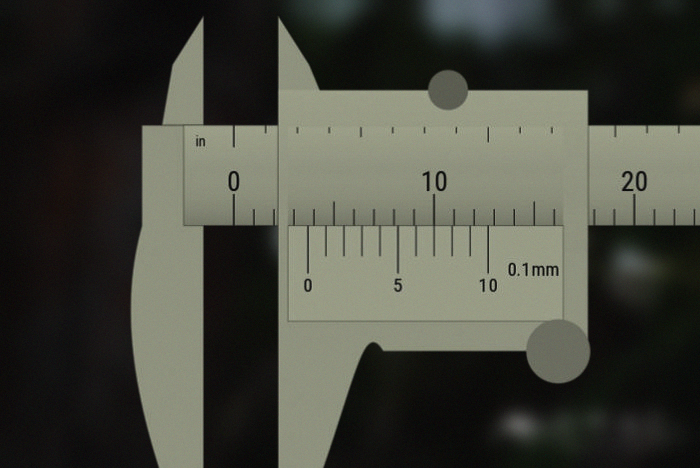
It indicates 3.7; mm
